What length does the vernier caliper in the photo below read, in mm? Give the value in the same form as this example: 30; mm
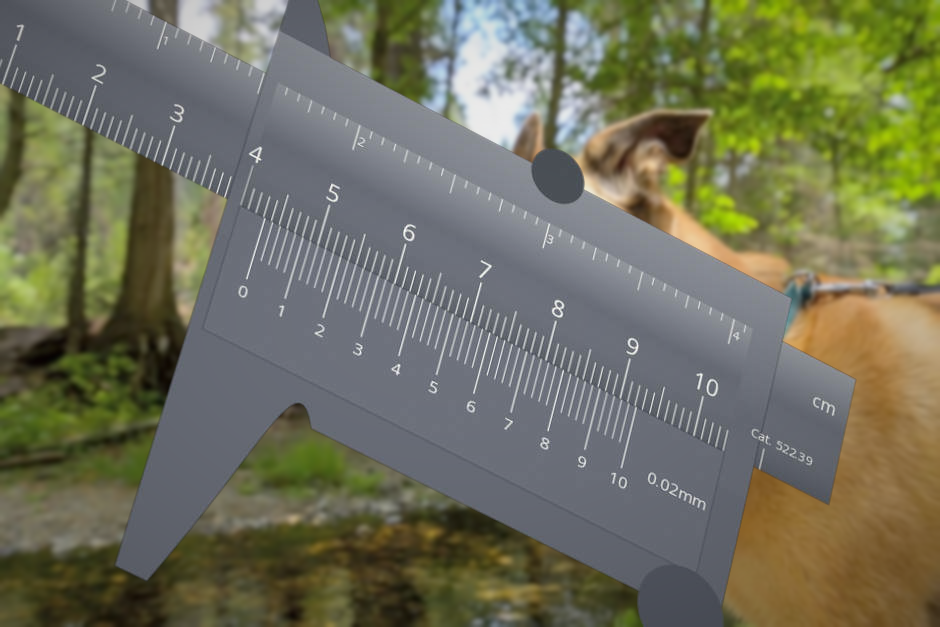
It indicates 43.2; mm
